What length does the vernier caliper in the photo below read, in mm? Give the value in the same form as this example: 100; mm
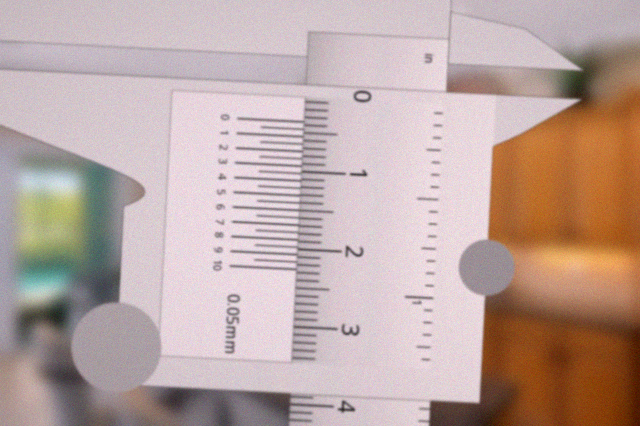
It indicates 3.6; mm
